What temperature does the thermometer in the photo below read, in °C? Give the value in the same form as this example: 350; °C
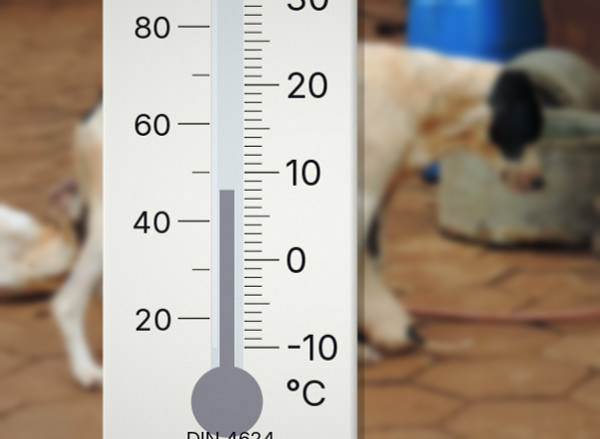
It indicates 8; °C
